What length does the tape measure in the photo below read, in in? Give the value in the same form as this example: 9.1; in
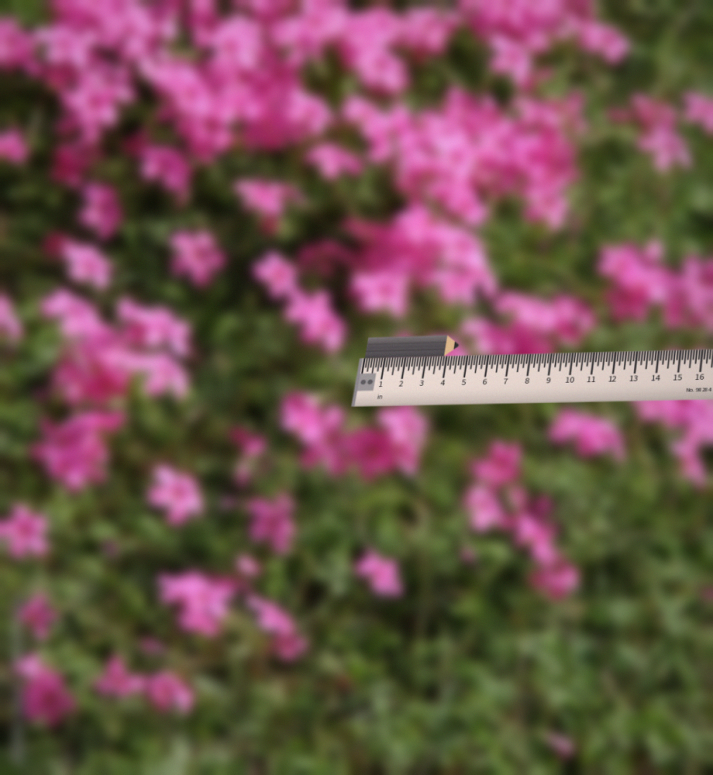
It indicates 4.5; in
